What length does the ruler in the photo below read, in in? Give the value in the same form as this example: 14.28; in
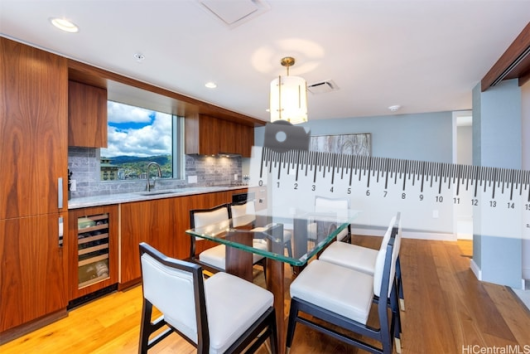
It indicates 2.5; in
